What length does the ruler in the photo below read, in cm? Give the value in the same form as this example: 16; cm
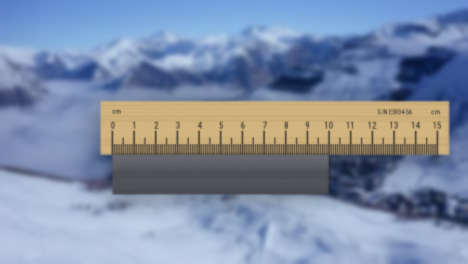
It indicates 10; cm
